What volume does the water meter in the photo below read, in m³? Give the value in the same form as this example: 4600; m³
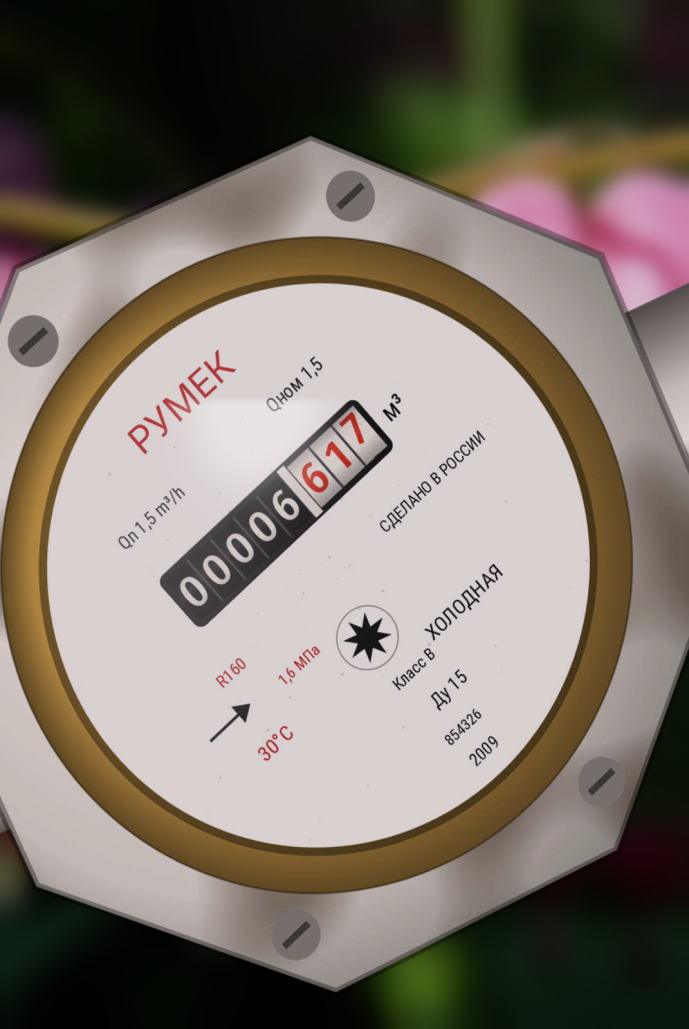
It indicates 6.617; m³
